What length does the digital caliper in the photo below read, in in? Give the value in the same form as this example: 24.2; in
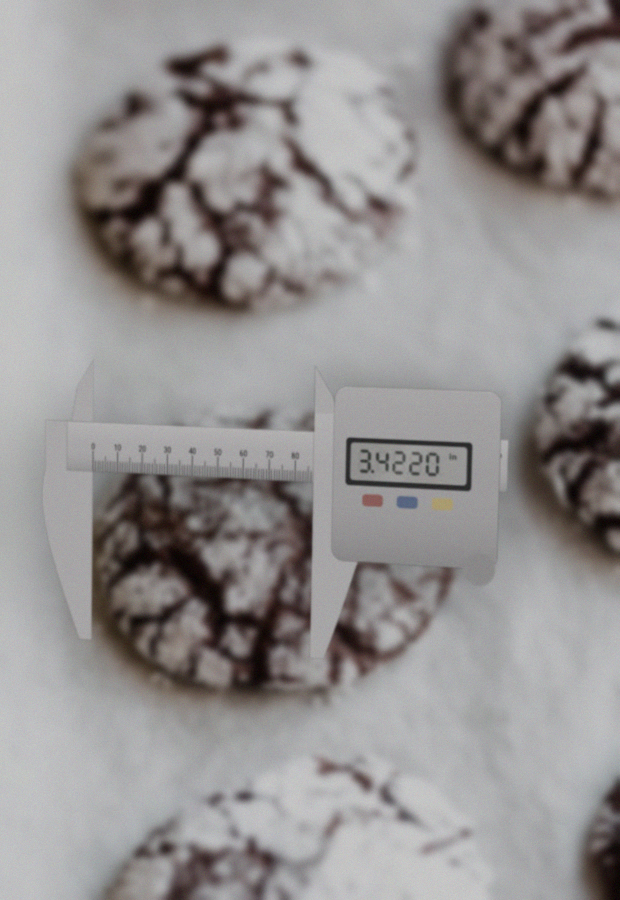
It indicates 3.4220; in
